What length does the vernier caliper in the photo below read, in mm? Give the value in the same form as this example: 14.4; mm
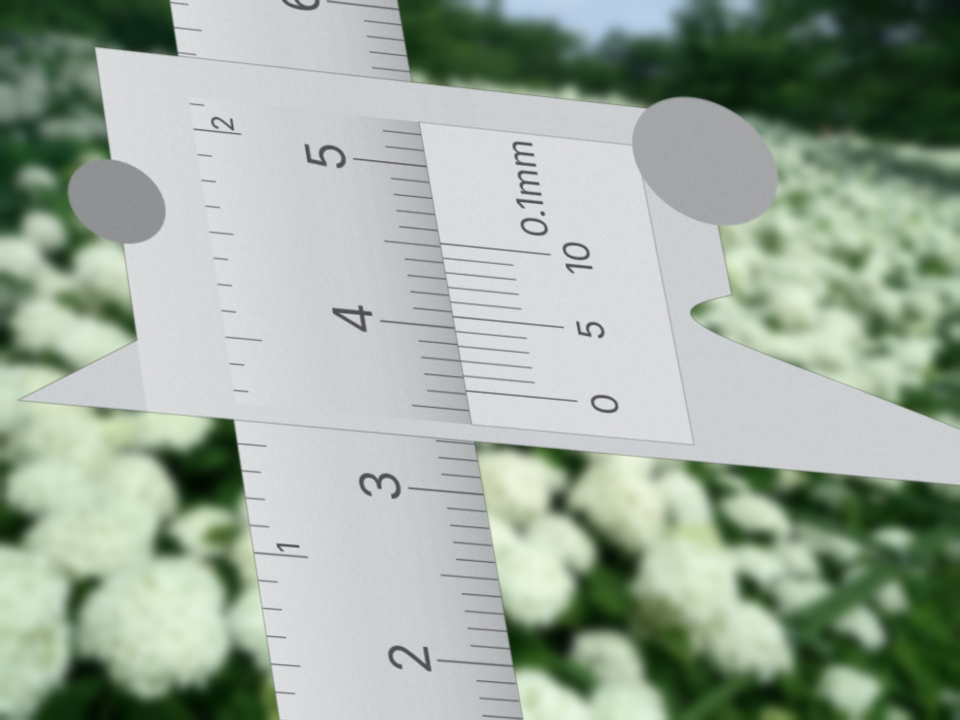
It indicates 36.2; mm
